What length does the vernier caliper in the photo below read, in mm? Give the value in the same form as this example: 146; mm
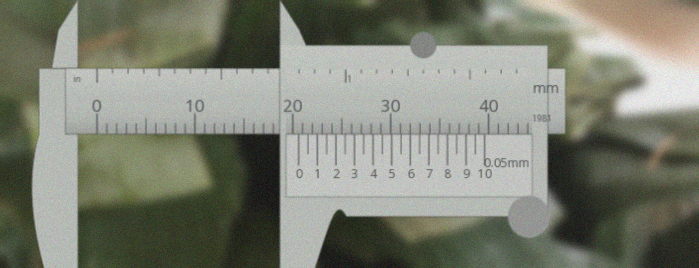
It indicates 20.6; mm
